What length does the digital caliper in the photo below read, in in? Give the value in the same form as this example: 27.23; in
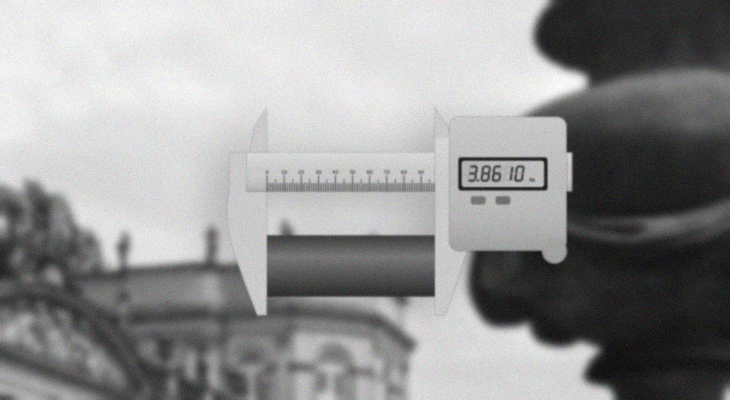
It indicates 3.8610; in
